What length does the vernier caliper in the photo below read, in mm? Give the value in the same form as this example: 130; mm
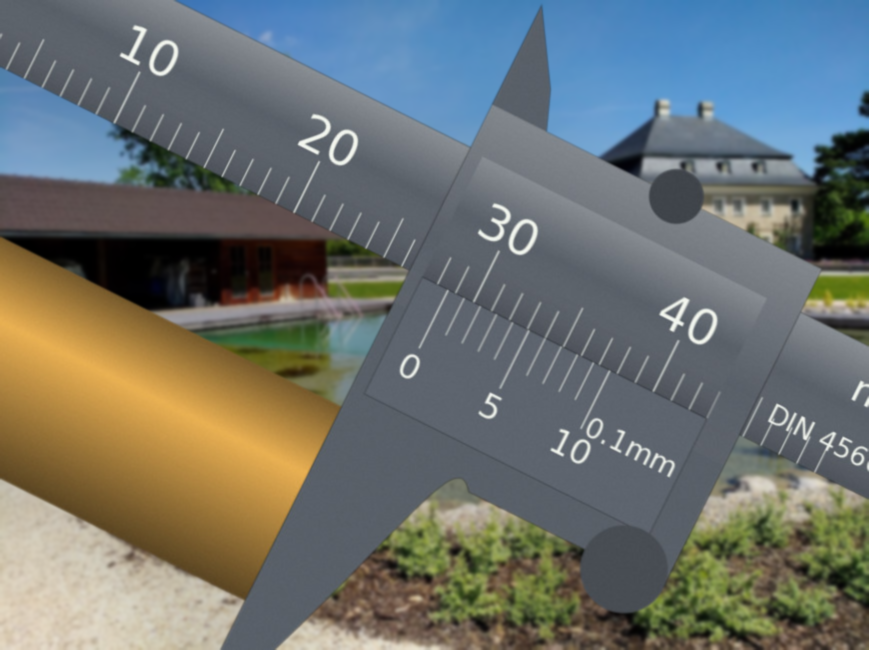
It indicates 28.6; mm
